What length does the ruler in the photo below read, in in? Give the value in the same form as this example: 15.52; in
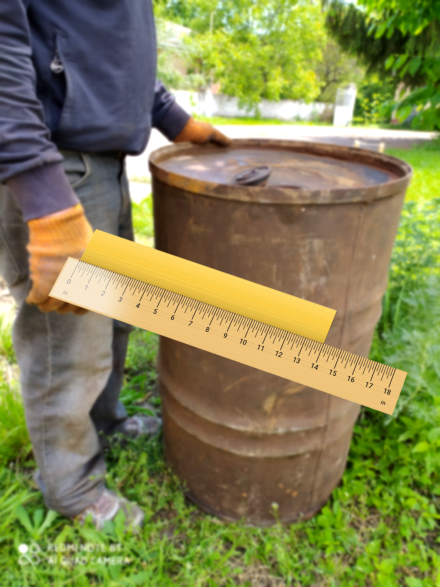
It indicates 14; in
